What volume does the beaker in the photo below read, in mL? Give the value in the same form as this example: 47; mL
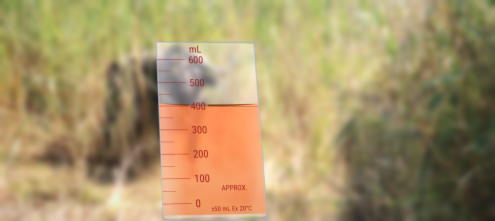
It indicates 400; mL
